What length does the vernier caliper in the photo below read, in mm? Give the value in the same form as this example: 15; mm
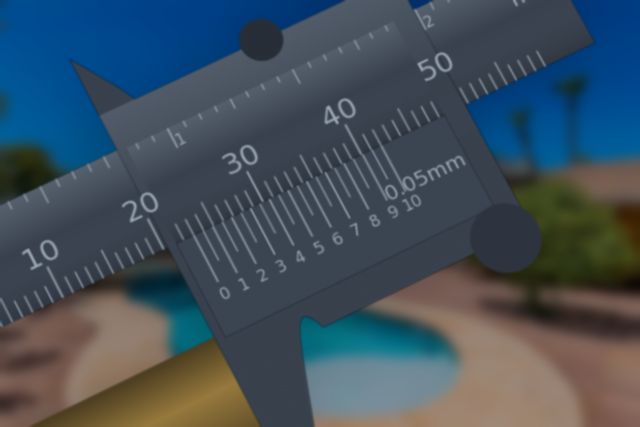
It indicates 23.0; mm
